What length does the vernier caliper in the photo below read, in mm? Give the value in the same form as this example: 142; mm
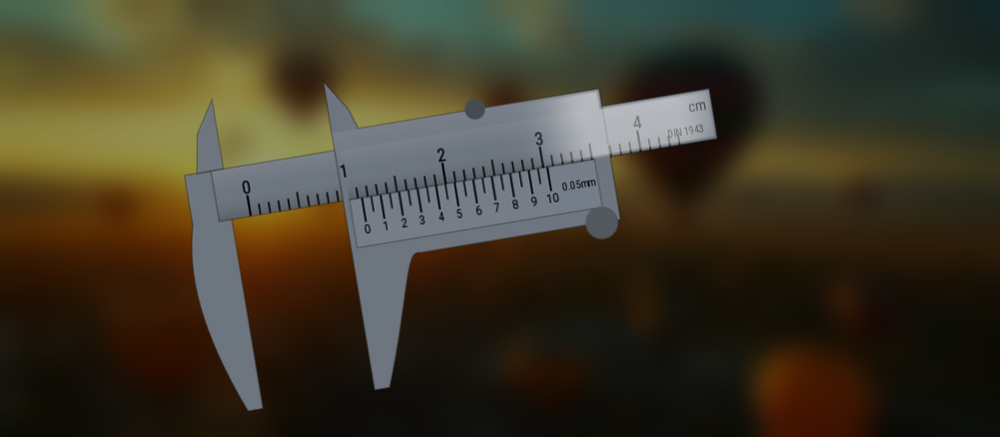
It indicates 11.4; mm
